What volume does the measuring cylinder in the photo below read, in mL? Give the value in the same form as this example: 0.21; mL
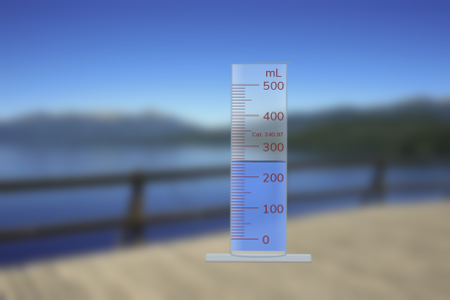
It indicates 250; mL
